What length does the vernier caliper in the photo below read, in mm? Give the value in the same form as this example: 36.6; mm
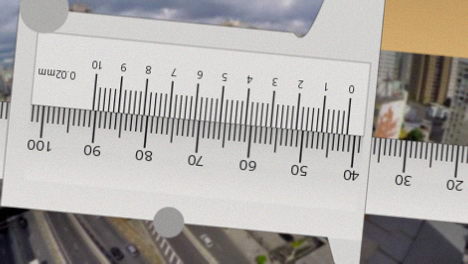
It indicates 41.5; mm
